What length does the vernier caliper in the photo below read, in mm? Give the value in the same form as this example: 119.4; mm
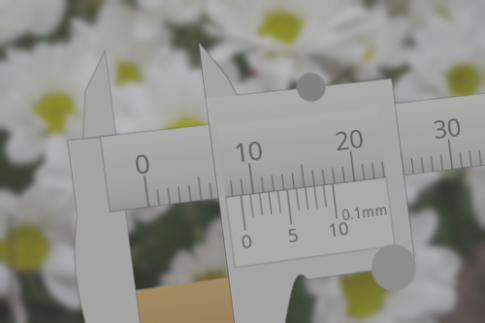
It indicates 8.8; mm
